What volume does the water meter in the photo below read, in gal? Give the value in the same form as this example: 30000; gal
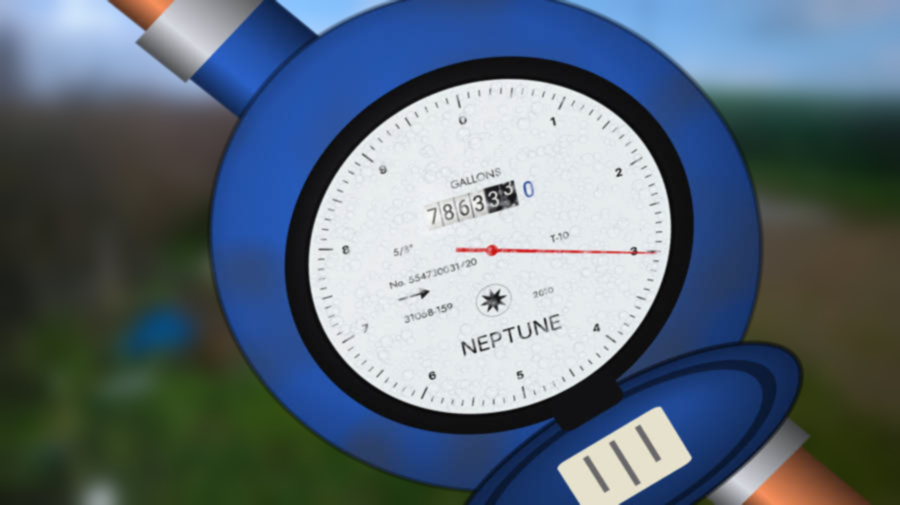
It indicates 7863333.0; gal
